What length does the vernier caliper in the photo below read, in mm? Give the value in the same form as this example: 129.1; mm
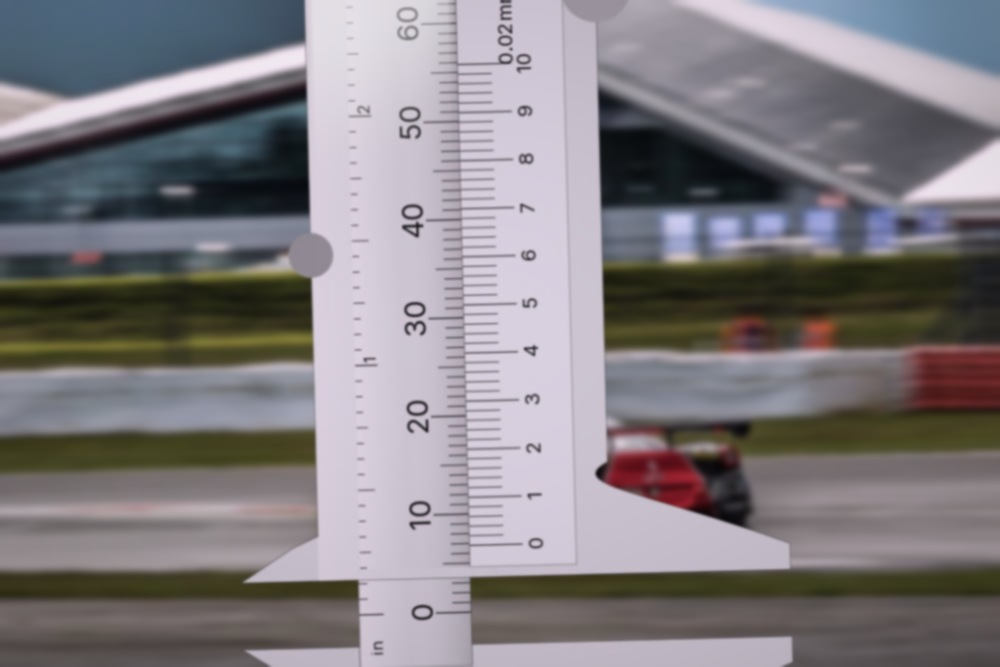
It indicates 6.8; mm
